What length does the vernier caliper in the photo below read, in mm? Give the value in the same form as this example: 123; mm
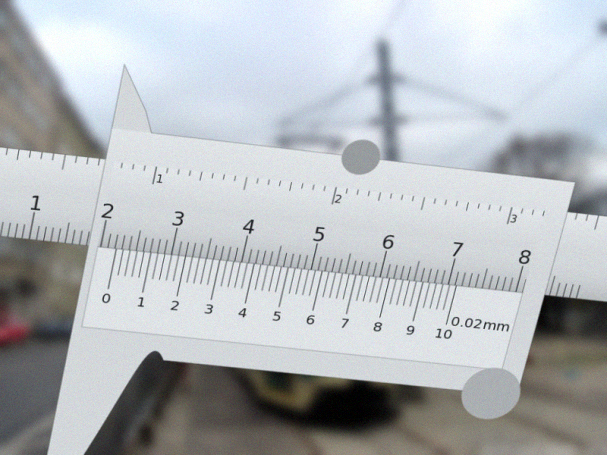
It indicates 22.2; mm
